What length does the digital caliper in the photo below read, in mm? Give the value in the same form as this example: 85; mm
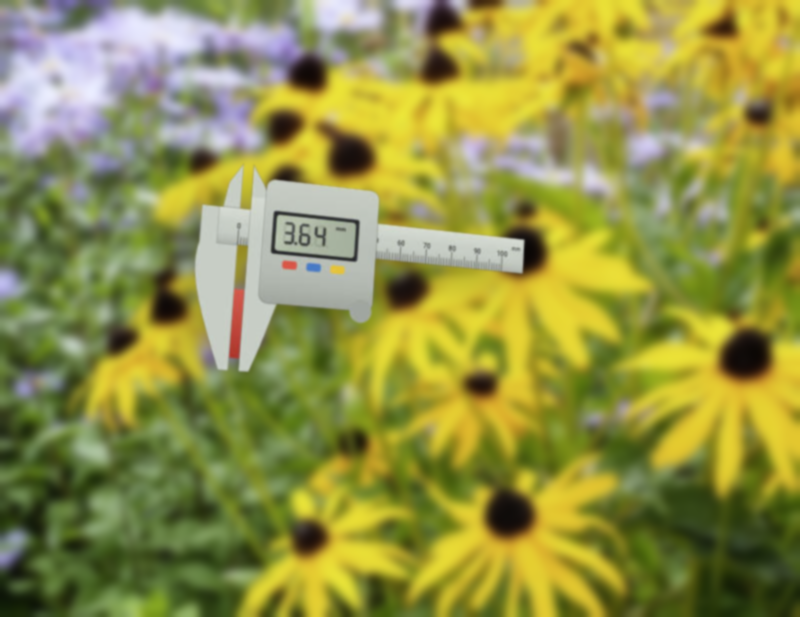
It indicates 3.64; mm
